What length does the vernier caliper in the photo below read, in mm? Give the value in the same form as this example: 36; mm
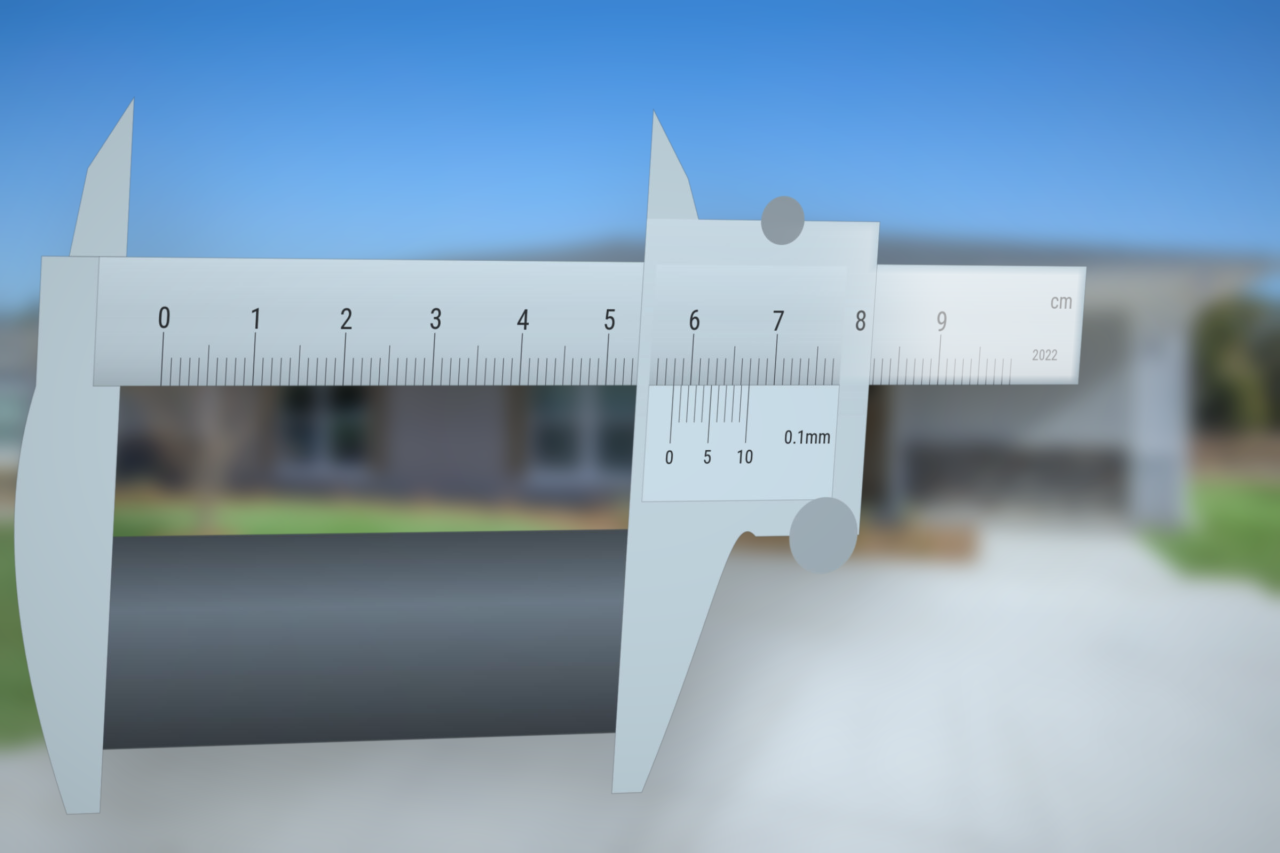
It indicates 58.0; mm
